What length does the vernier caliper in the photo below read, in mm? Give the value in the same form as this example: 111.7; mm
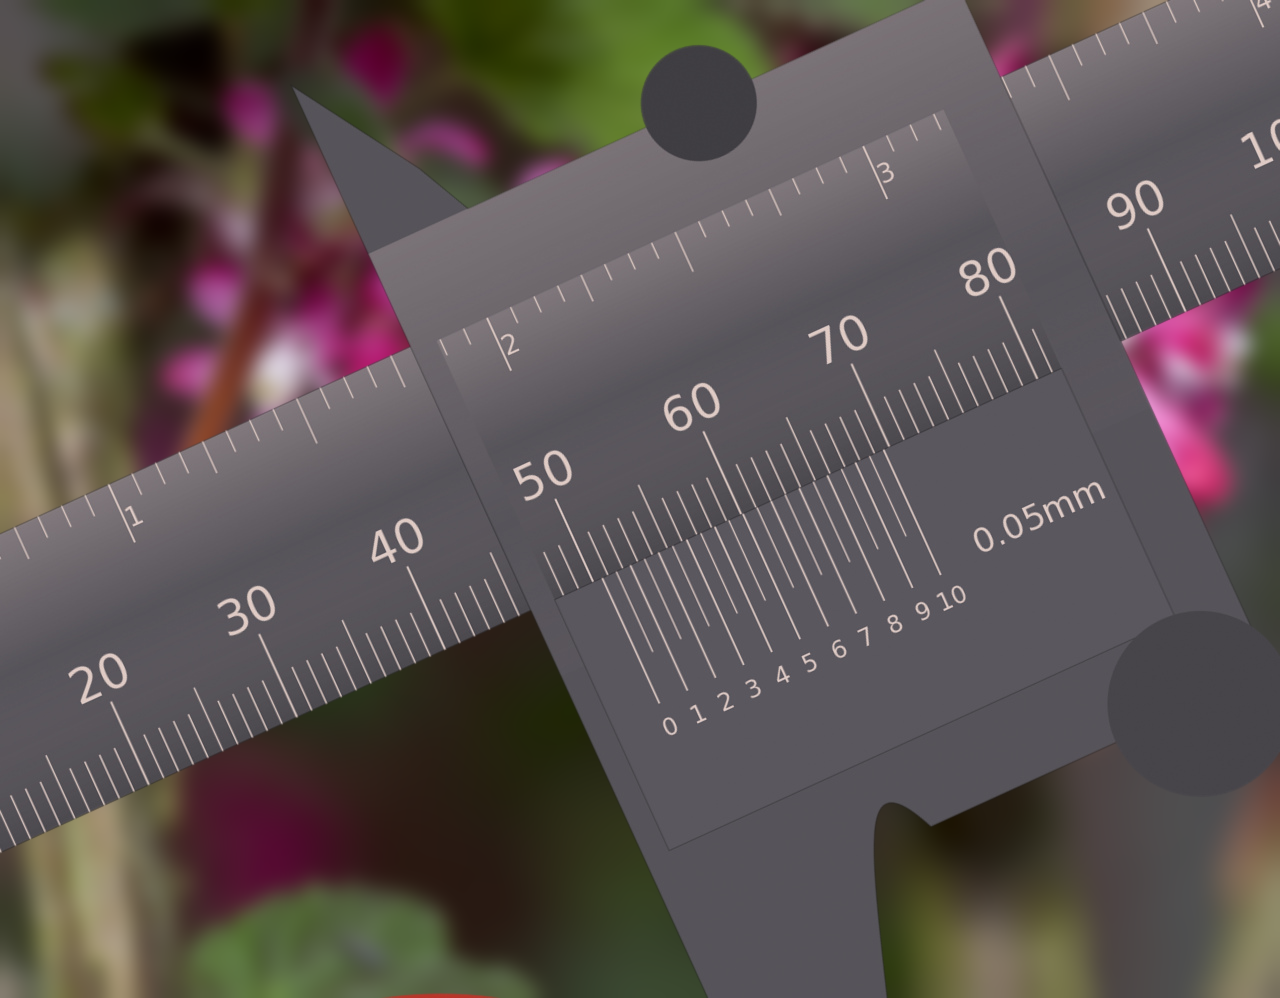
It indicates 50.6; mm
